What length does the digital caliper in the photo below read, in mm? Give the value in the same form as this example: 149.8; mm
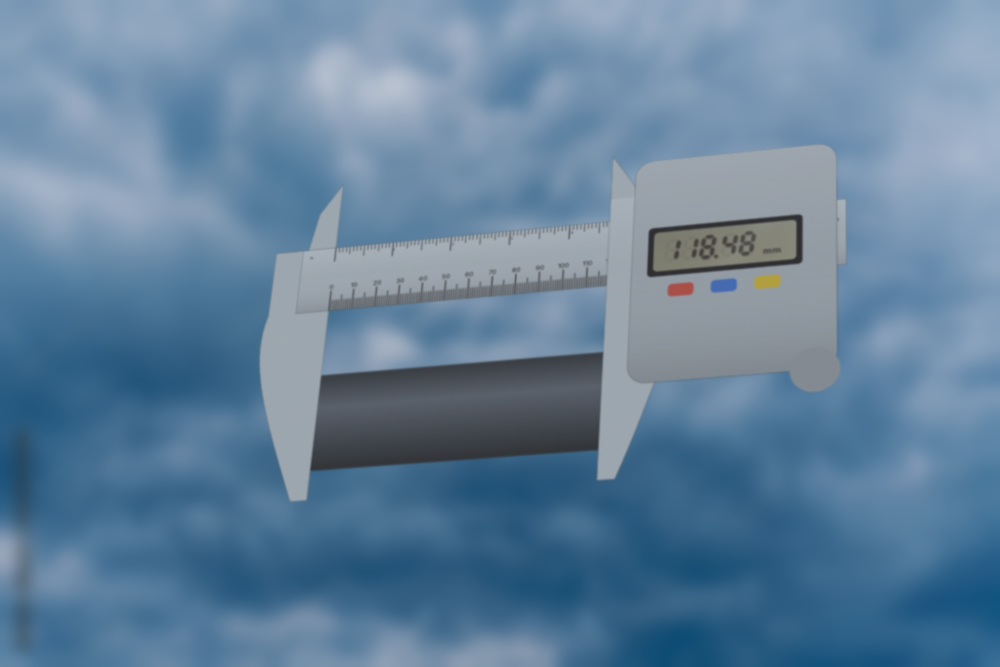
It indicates 118.48; mm
